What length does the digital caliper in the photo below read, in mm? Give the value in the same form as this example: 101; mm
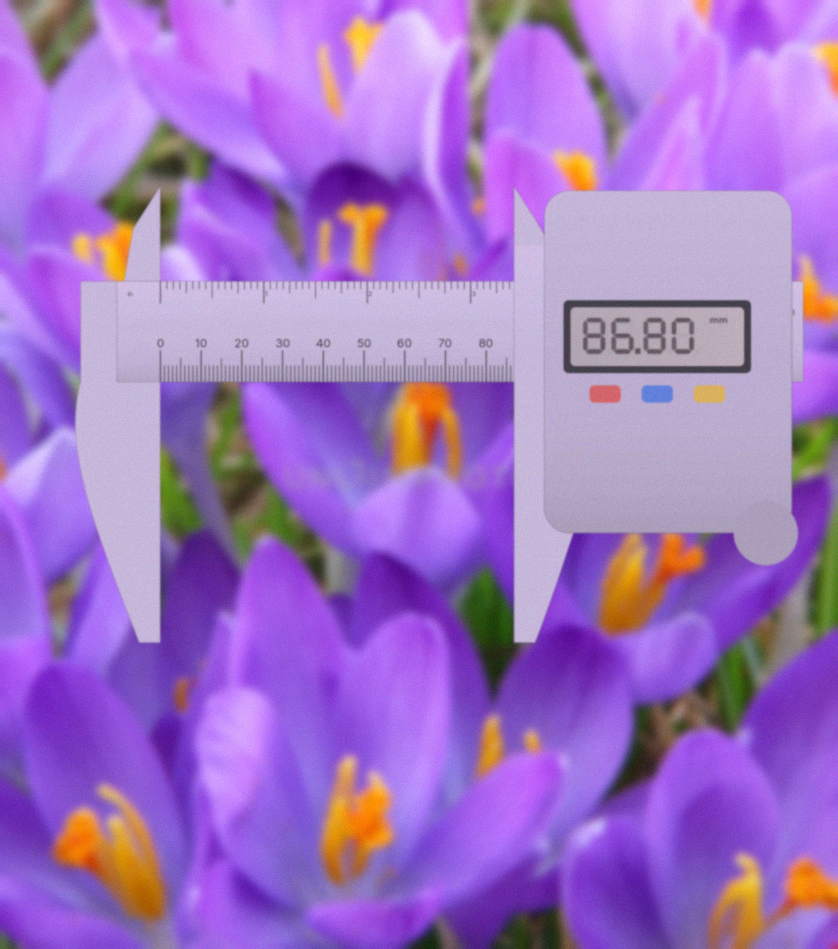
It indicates 86.80; mm
